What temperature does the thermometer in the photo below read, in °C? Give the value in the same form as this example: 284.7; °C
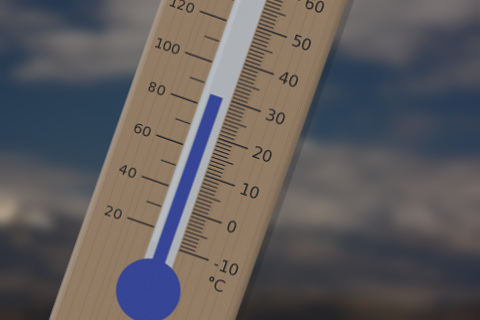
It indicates 30; °C
